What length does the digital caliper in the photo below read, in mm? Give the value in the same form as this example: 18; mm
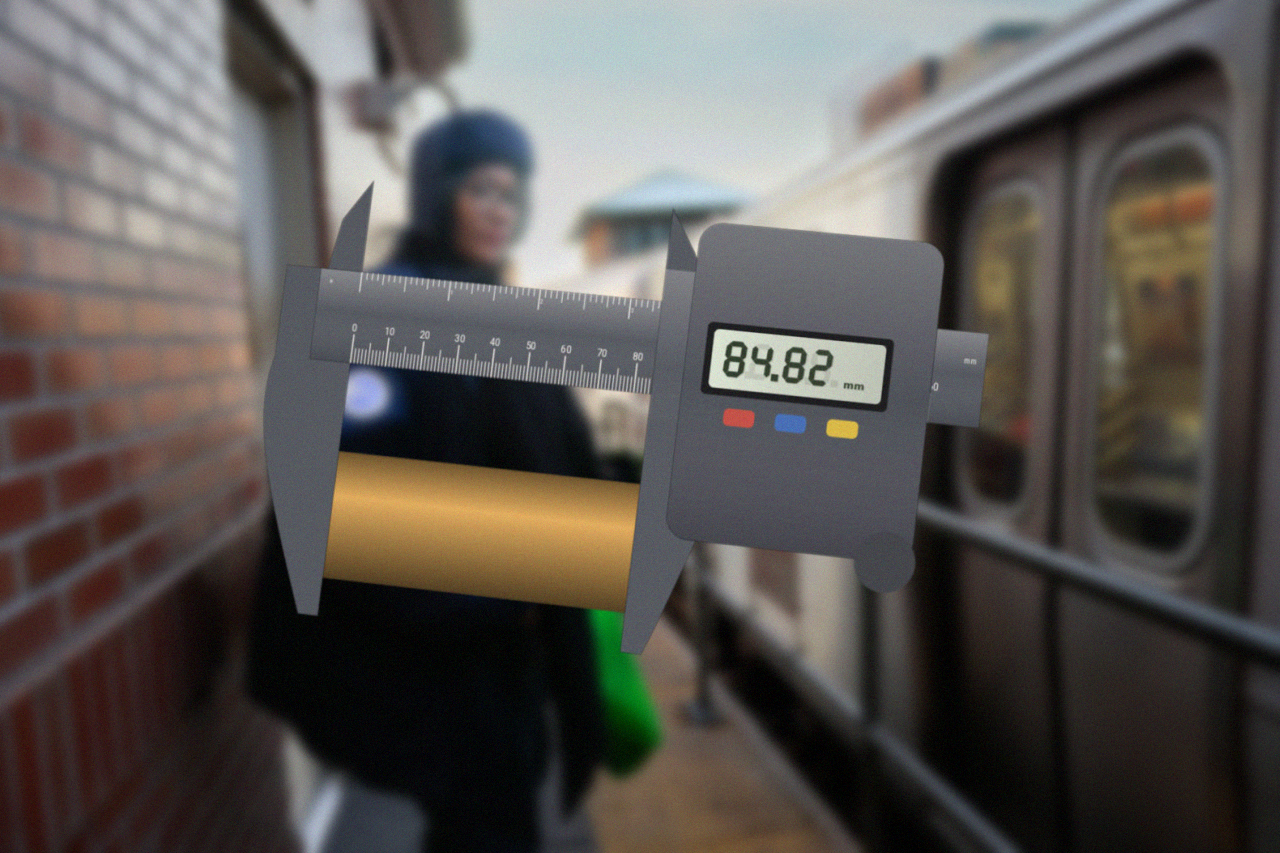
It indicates 84.82; mm
